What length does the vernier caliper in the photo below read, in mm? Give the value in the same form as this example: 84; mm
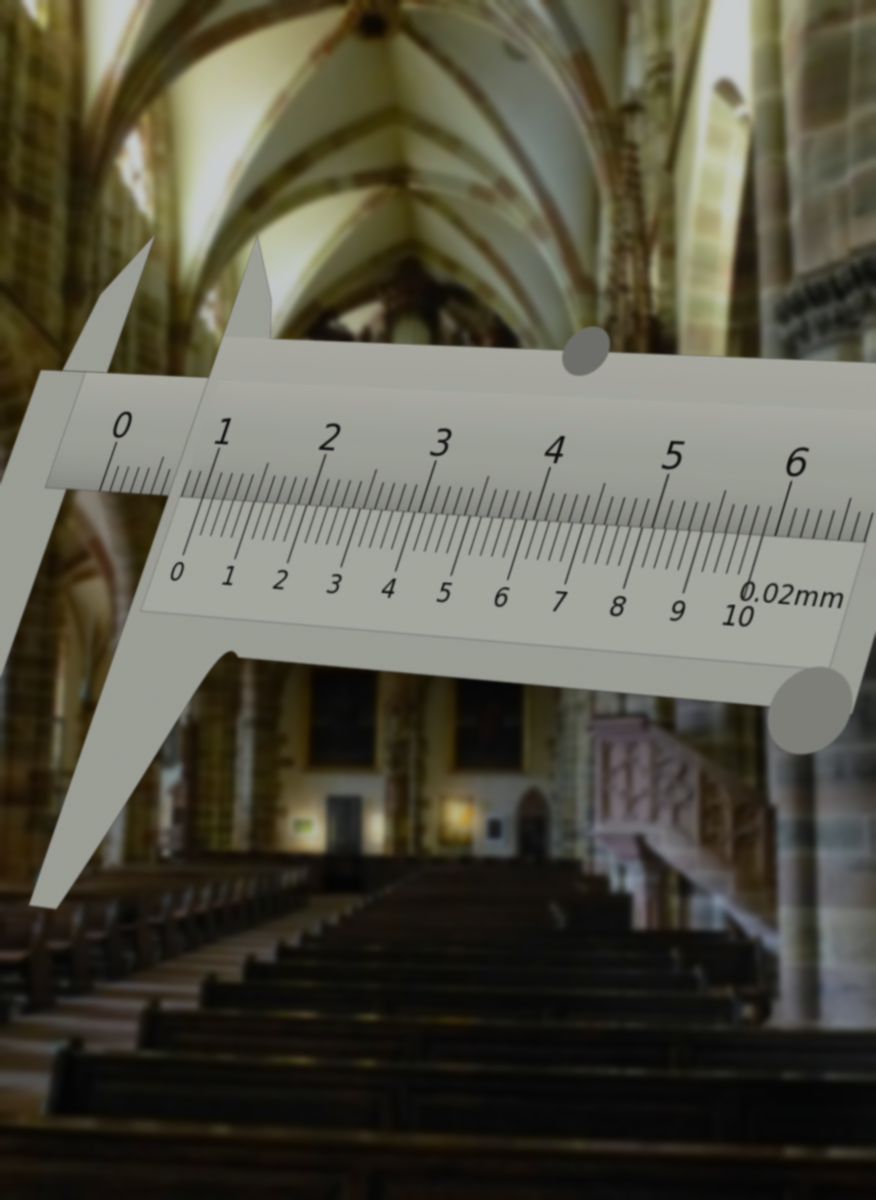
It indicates 10.0; mm
